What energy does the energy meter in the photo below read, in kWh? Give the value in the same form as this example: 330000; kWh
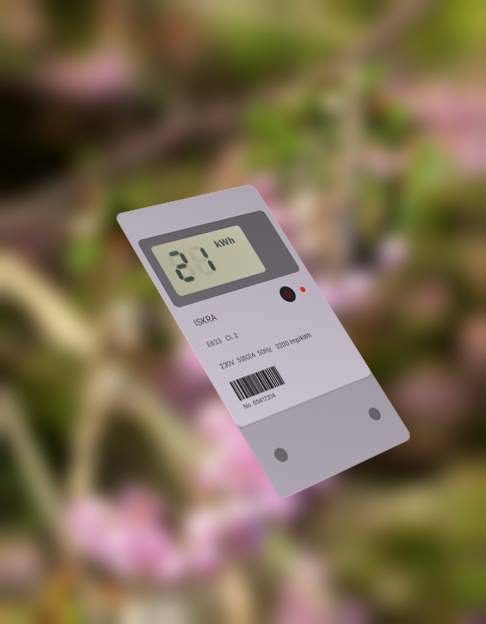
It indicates 21; kWh
